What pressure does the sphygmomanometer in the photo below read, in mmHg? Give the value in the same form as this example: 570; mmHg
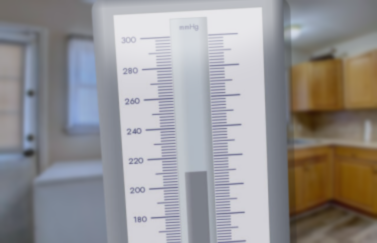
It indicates 210; mmHg
